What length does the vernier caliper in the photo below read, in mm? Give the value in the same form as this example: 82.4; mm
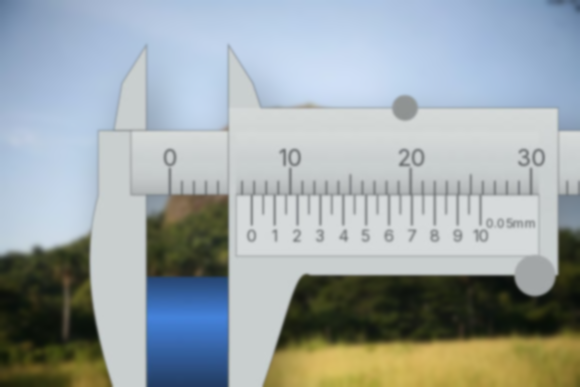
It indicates 6.8; mm
